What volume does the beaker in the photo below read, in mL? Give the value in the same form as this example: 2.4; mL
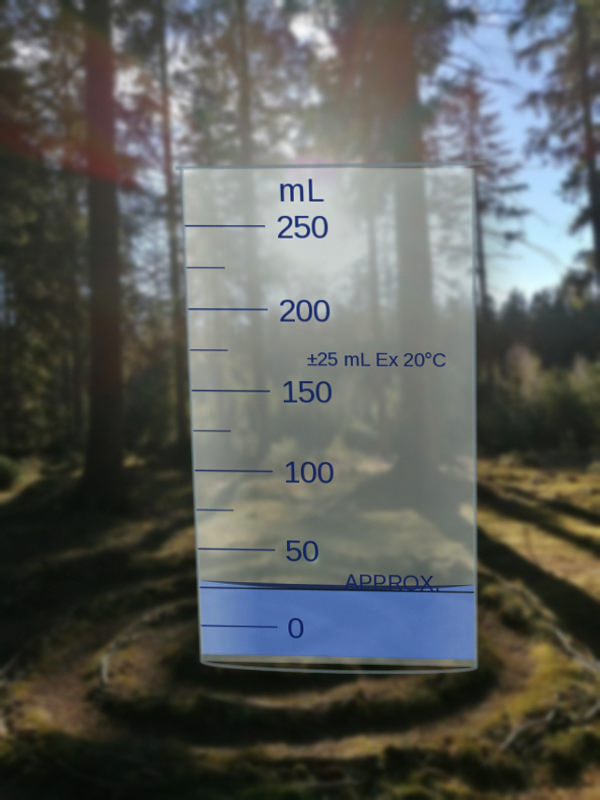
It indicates 25; mL
